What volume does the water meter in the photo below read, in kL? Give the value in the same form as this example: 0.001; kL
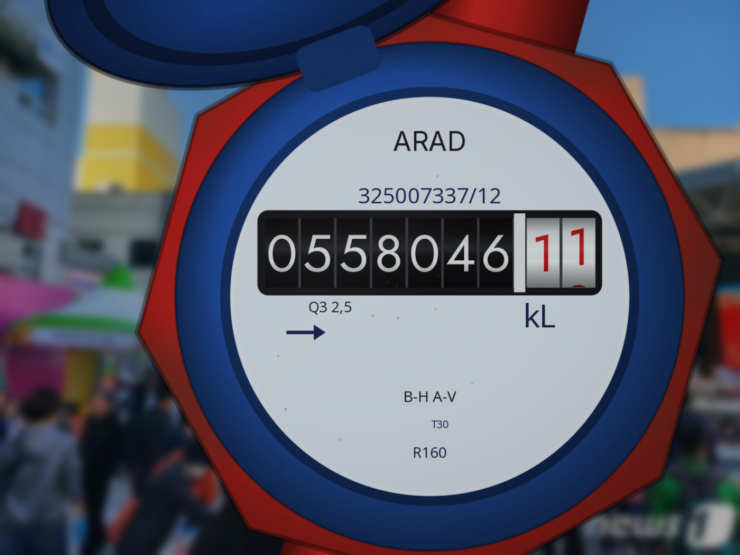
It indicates 558046.11; kL
